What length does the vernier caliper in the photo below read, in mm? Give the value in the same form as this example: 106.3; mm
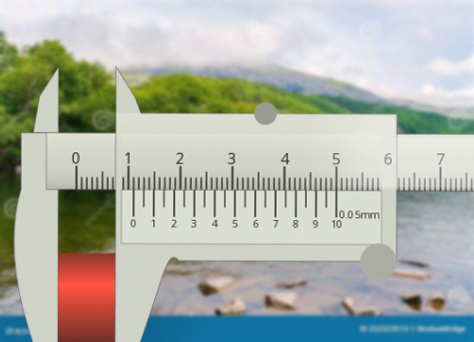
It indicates 11.0; mm
